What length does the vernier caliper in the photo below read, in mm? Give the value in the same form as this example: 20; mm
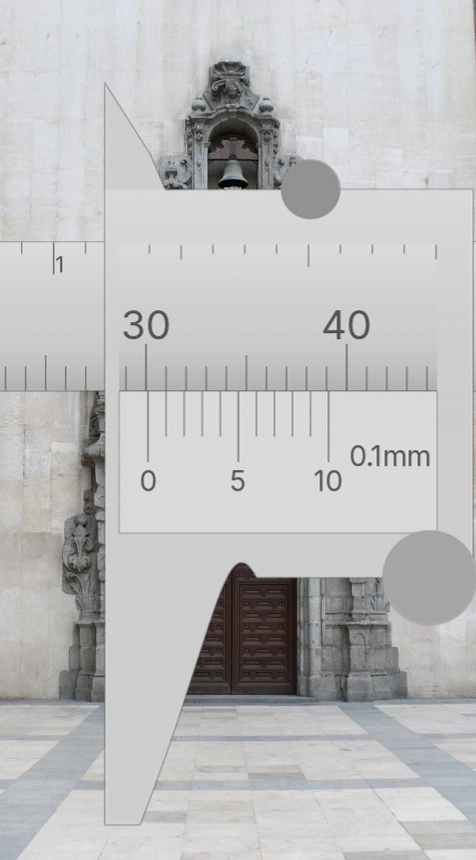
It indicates 30.1; mm
